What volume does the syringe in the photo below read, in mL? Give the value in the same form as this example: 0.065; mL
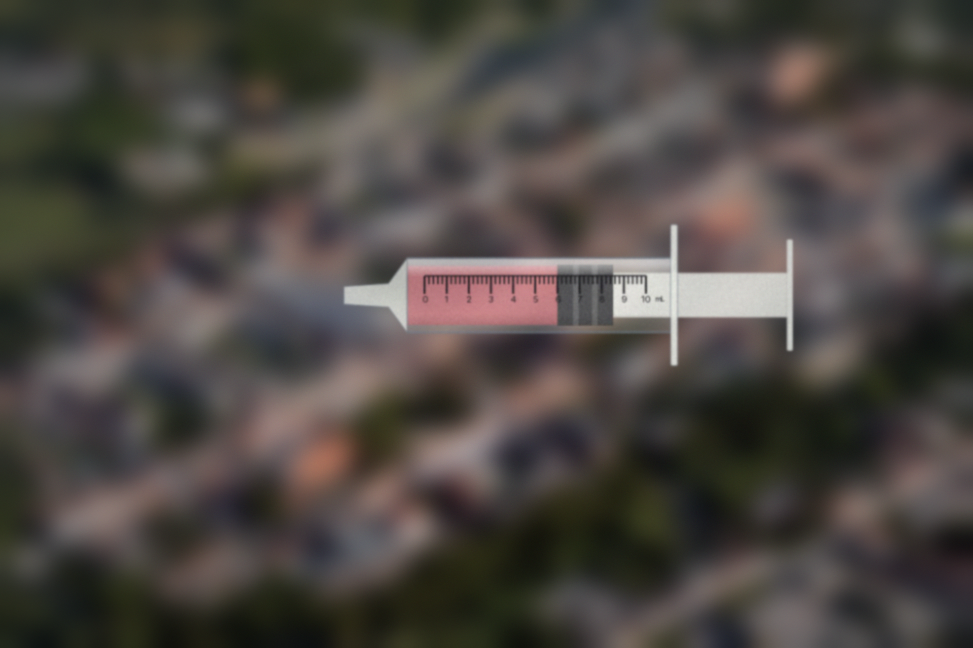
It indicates 6; mL
